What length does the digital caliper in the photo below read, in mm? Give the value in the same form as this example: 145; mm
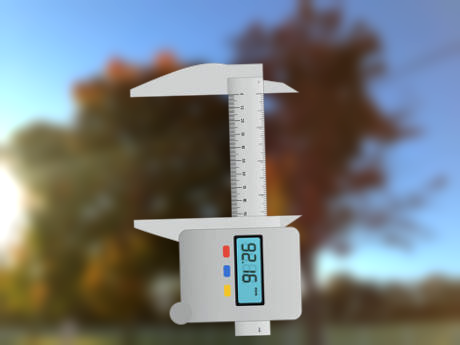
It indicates 92.16; mm
